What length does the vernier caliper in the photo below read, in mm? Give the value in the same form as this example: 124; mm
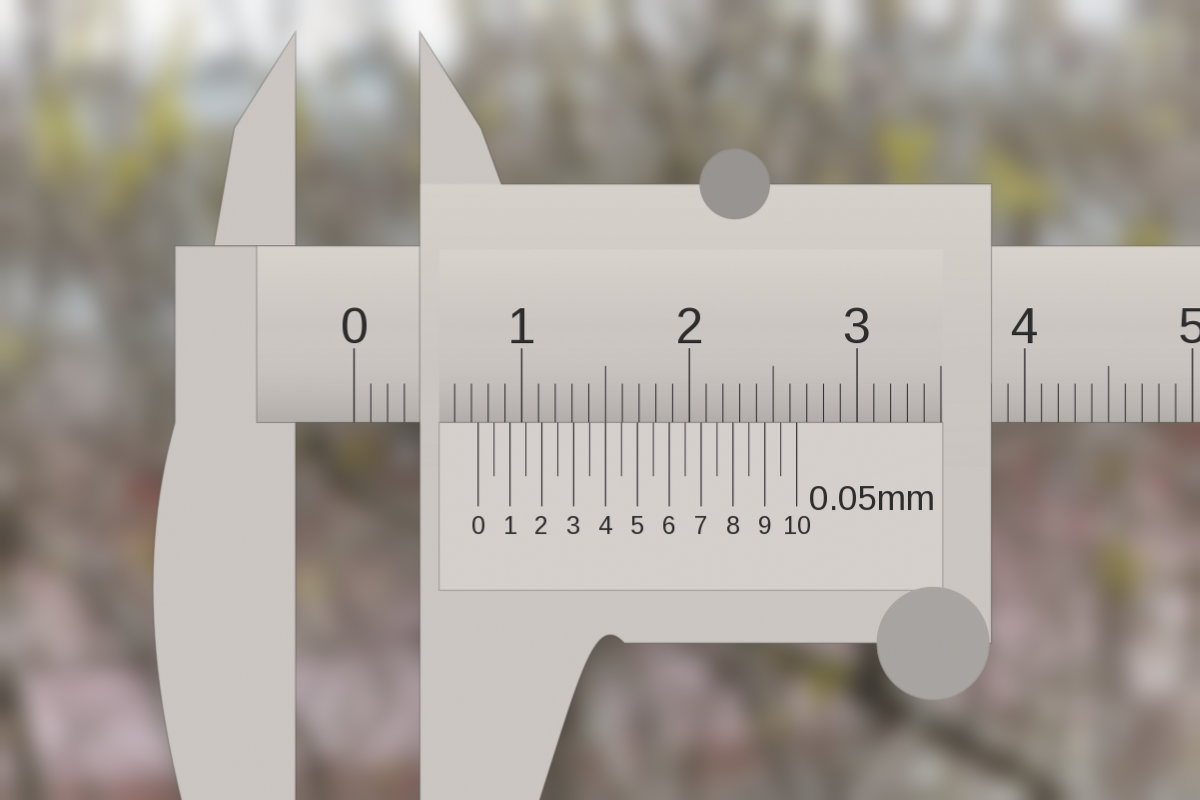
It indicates 7.4; mm
